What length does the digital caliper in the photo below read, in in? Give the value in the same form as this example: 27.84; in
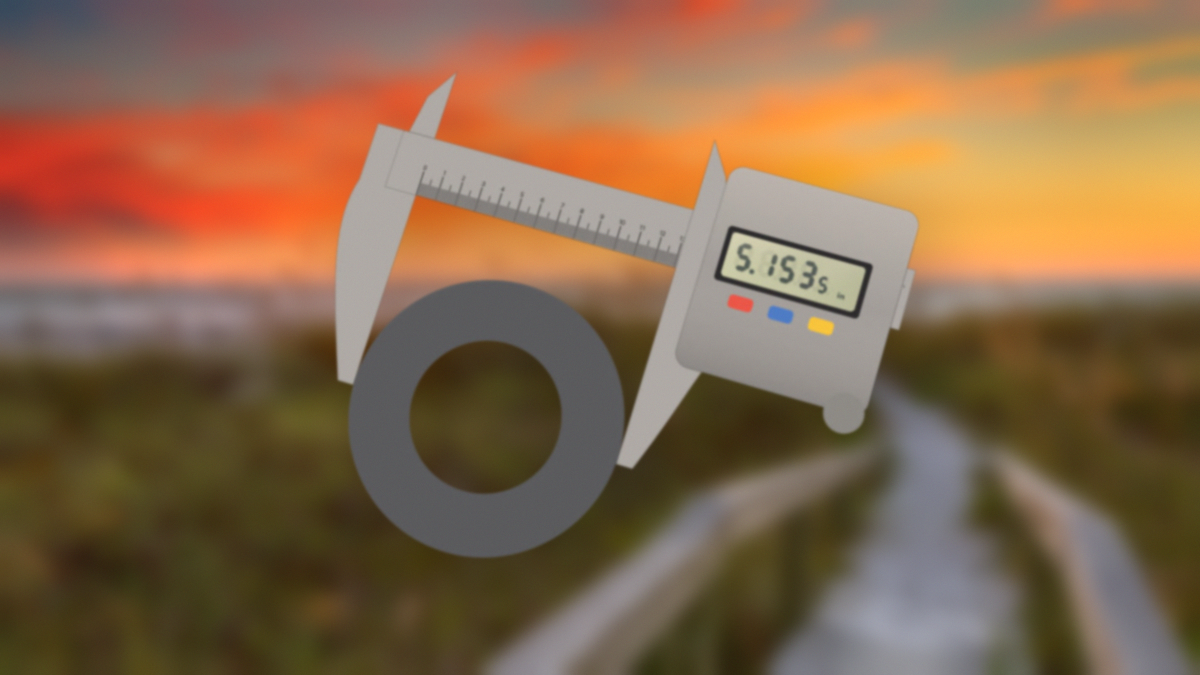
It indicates 5.1535; in
